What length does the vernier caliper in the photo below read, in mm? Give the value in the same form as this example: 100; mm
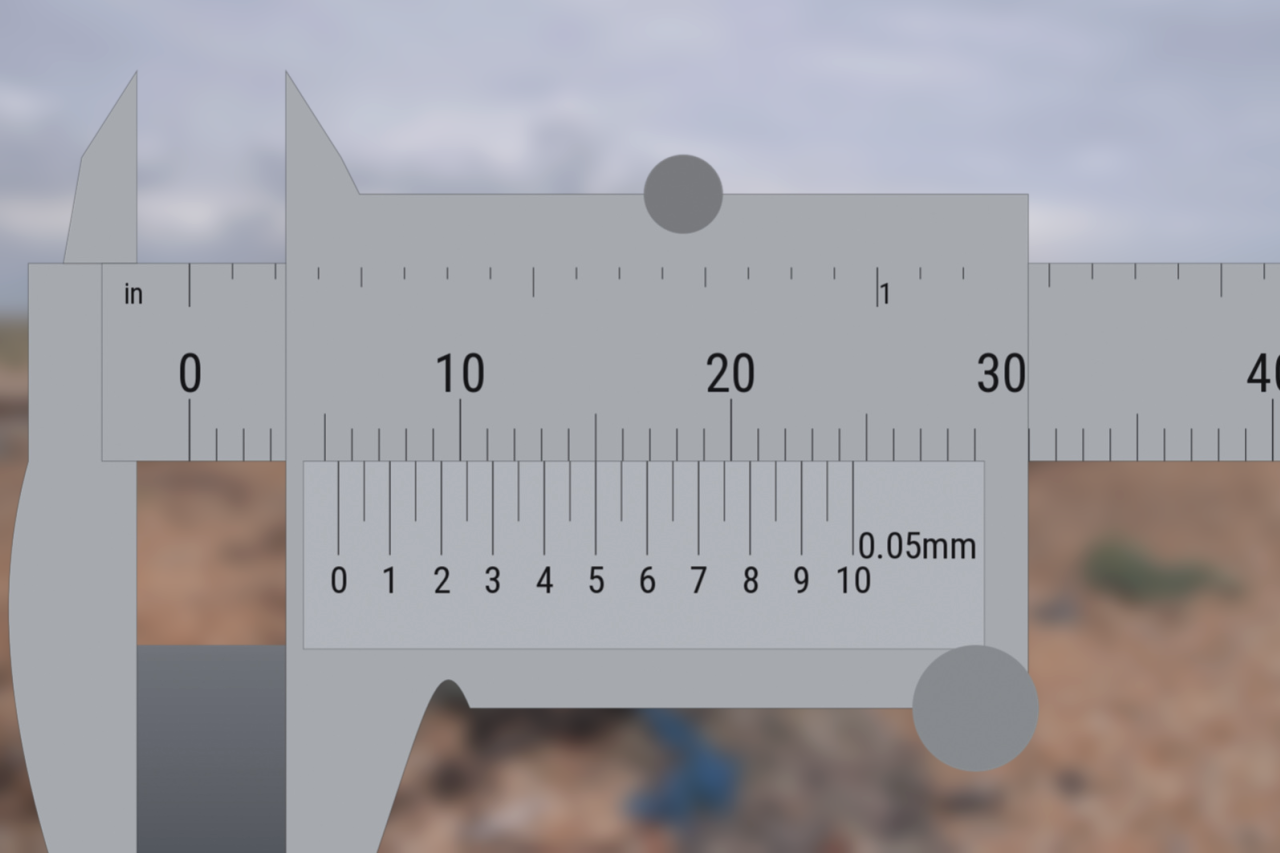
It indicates 5.50; mm
